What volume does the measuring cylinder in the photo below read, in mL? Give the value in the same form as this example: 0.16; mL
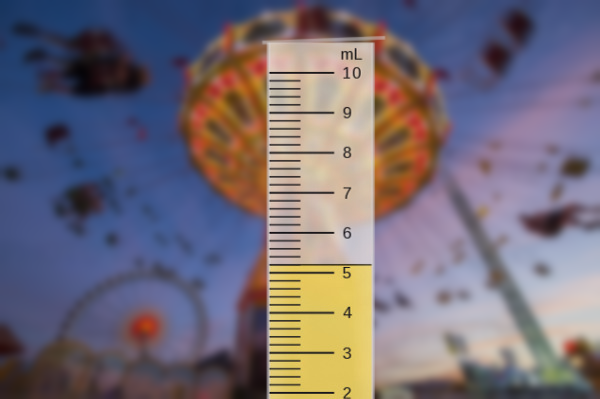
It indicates 5.2; mL
